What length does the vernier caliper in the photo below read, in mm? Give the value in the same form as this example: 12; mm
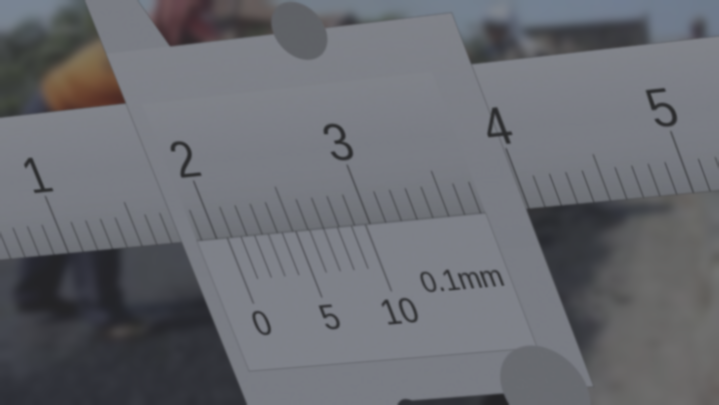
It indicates 20.7; mm
